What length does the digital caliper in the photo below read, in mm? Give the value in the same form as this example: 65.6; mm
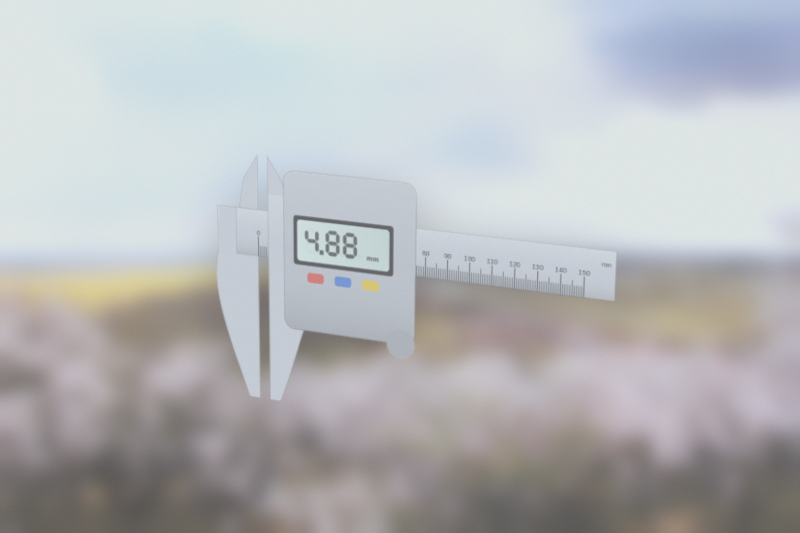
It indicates 4.88; mm
